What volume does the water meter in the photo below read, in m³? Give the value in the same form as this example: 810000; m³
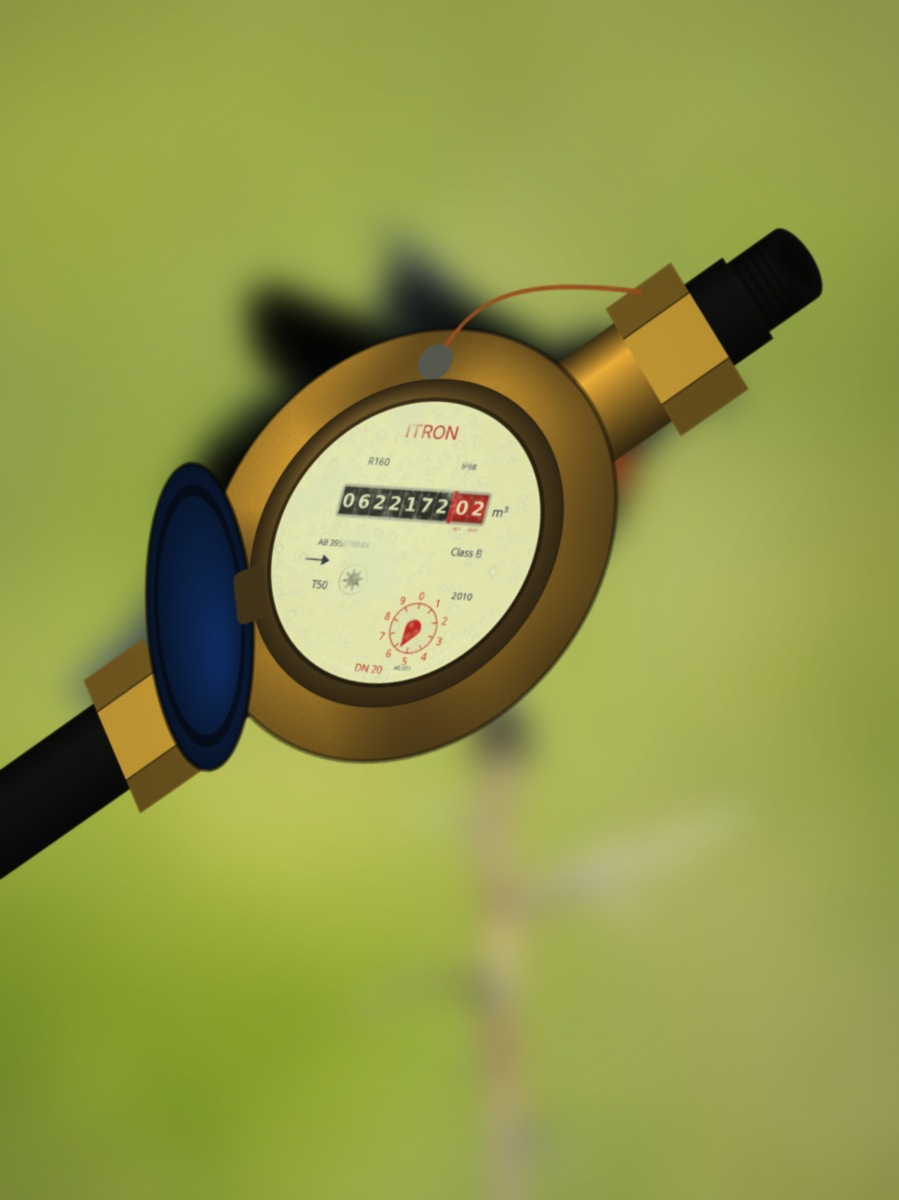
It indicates 622172.025; m³
